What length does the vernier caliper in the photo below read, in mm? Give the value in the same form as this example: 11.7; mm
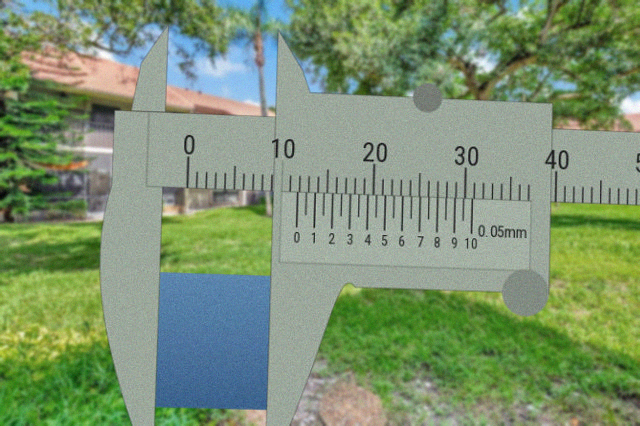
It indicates 11.8; mm
